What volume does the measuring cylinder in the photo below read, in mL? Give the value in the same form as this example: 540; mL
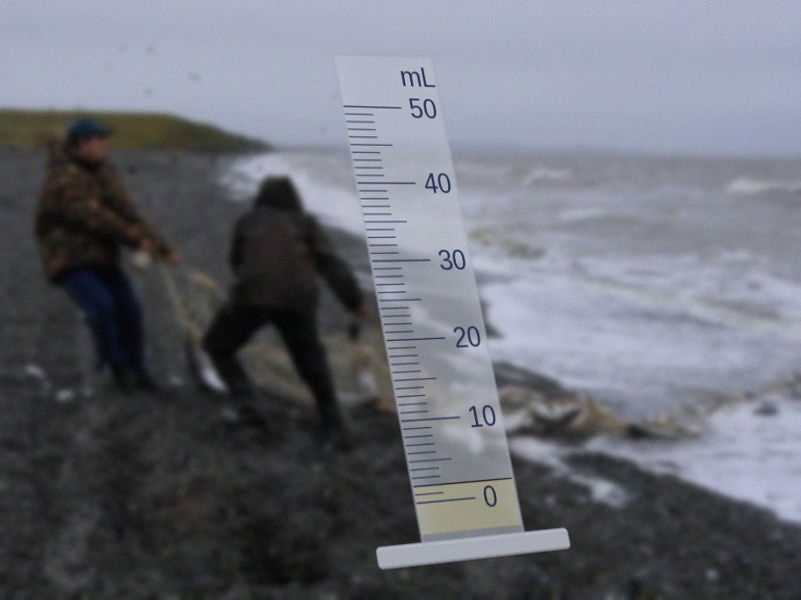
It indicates 2; mL
